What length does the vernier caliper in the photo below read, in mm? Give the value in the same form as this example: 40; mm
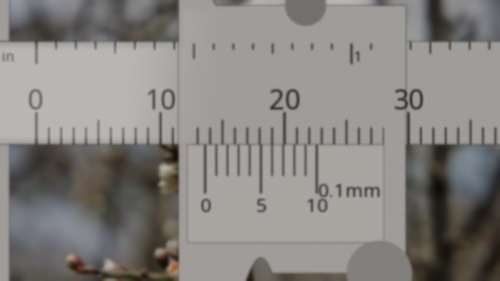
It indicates 13.6; mm
